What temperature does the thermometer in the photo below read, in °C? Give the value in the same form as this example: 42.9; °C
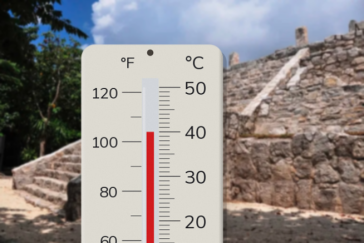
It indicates 40; °C
